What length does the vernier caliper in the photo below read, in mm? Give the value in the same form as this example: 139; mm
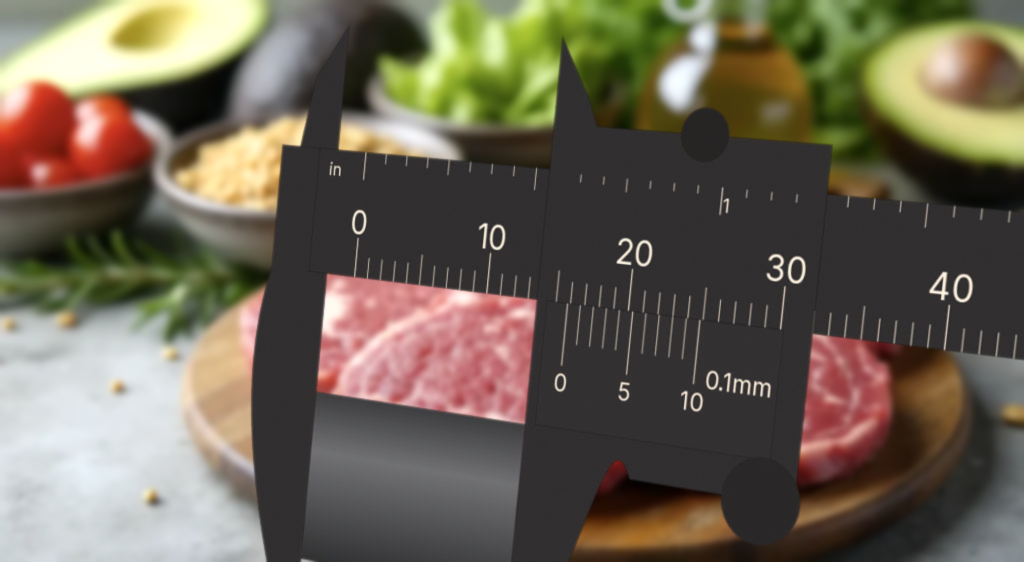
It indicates 15.8; mm
